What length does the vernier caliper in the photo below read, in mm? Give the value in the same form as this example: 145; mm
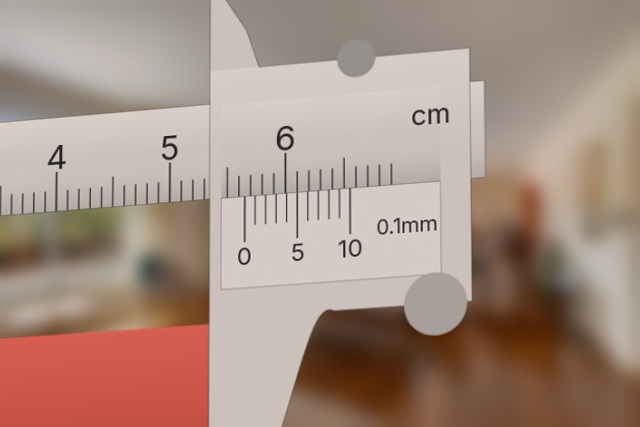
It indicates 56.5; mm
